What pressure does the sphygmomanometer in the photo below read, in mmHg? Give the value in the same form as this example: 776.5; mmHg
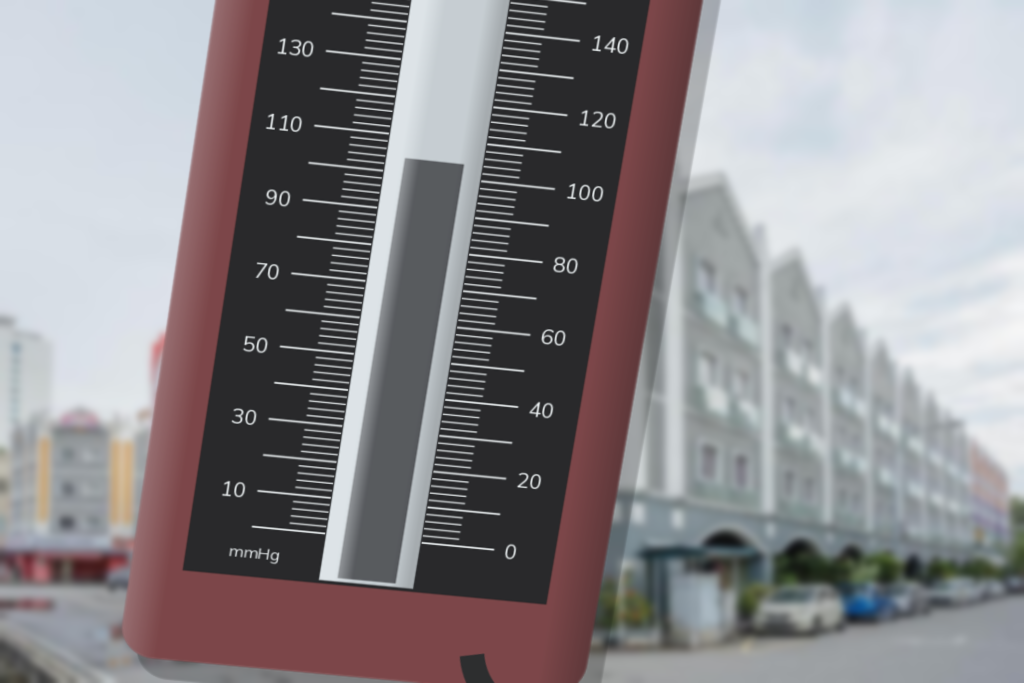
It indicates 104; mmHg
